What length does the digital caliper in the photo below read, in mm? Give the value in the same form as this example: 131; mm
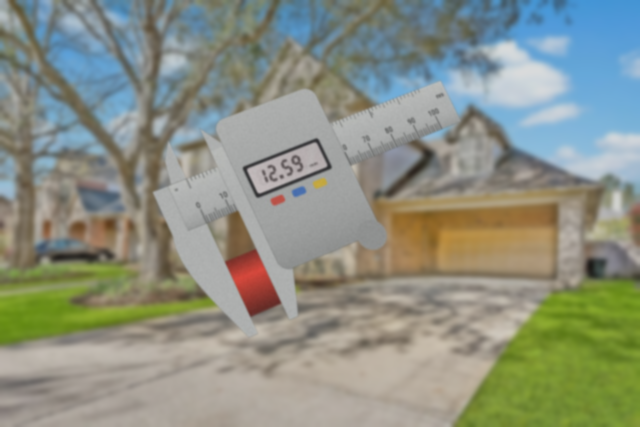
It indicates 12.59; mm
